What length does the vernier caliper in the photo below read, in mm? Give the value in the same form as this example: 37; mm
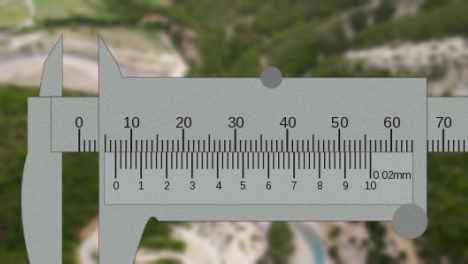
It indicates 7.0; mm
